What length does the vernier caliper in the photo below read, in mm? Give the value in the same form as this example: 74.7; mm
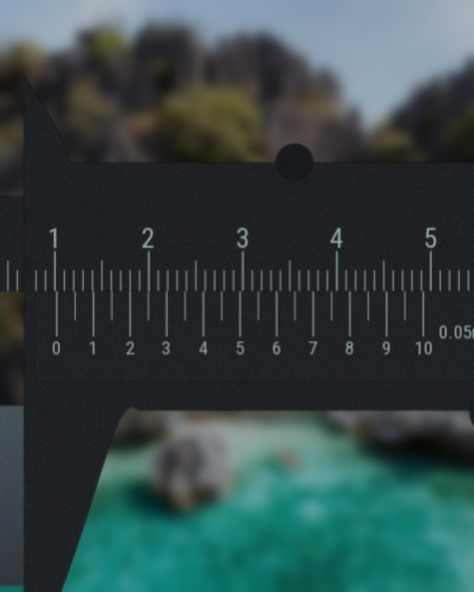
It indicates 10.2; mm
